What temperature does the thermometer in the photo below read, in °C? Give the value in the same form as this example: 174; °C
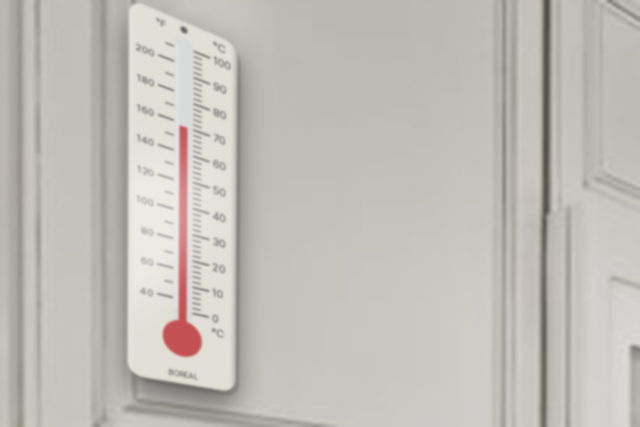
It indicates 70; °C
